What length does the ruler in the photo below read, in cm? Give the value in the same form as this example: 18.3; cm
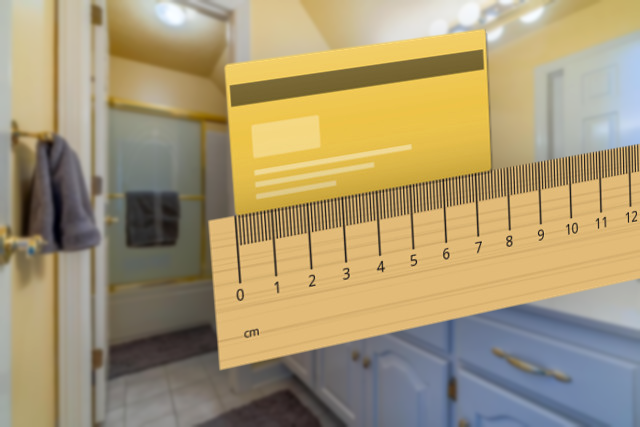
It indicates 7.5; cm
